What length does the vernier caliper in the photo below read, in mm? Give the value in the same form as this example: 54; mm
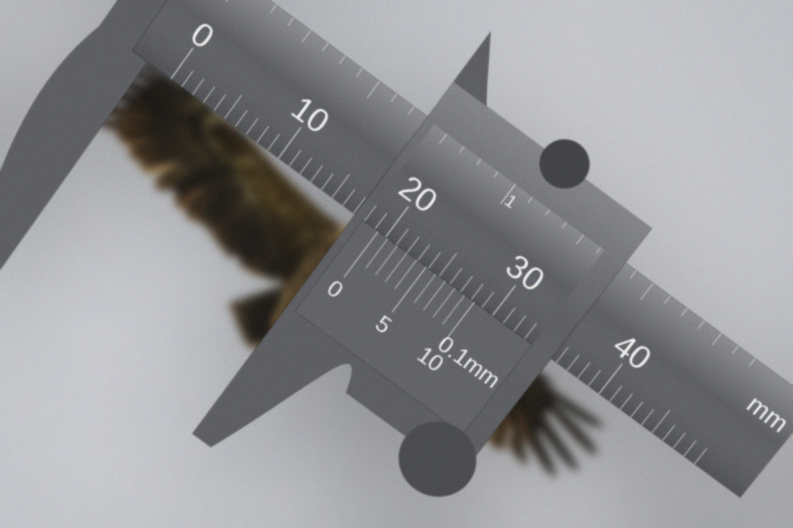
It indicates 19.3; mm
